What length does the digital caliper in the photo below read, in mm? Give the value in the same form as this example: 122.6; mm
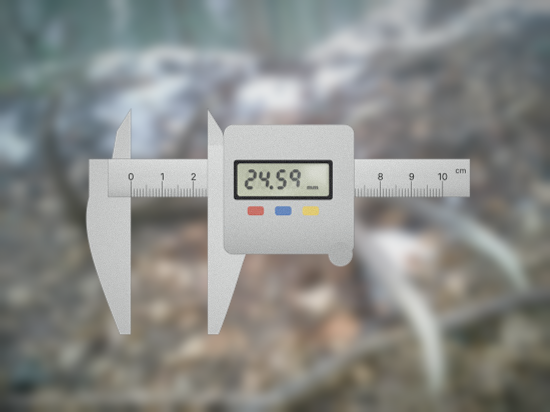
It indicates 24.59; mm
